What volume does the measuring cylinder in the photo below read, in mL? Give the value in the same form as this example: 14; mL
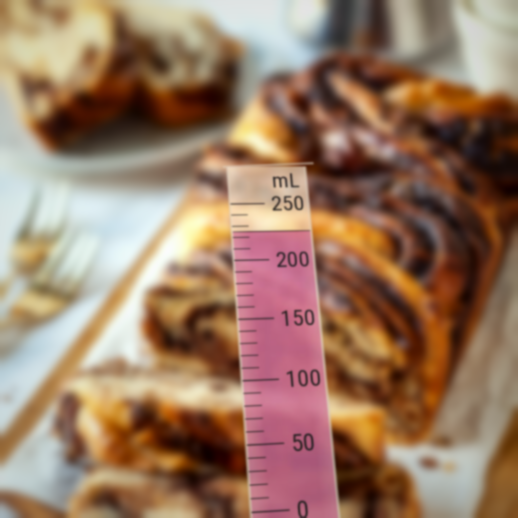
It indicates 225; mL
